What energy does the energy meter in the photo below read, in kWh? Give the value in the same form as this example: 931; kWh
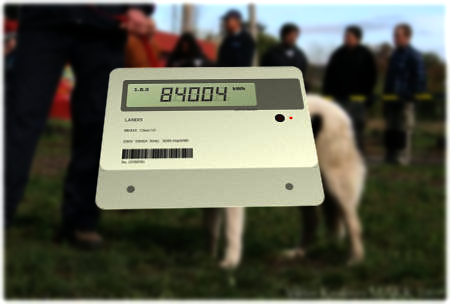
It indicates 84004; kWh
